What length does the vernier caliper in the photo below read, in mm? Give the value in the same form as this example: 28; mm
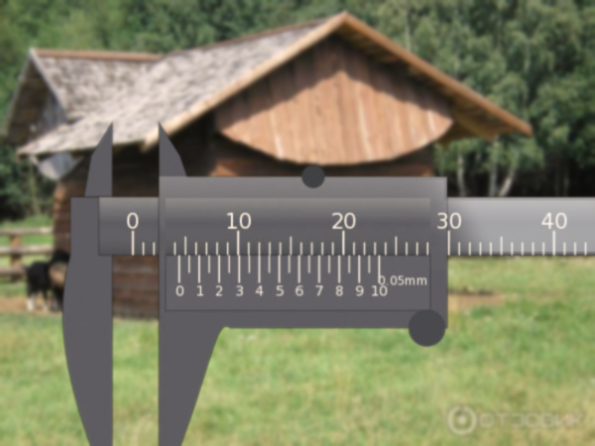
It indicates 4.4; mm
